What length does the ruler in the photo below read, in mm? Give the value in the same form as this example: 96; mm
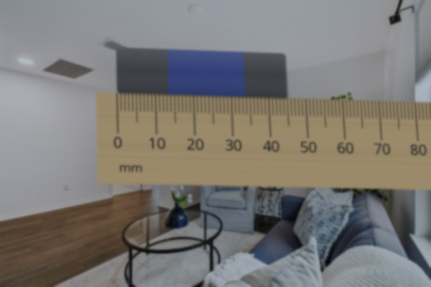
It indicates 45; mm
